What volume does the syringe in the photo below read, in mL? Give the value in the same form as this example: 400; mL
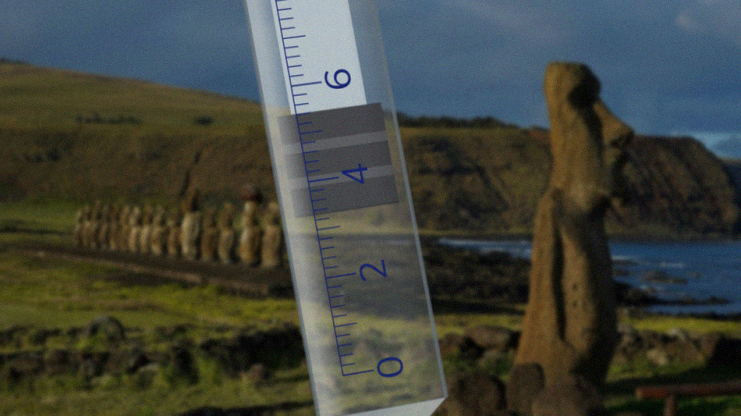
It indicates 3.3; mL
